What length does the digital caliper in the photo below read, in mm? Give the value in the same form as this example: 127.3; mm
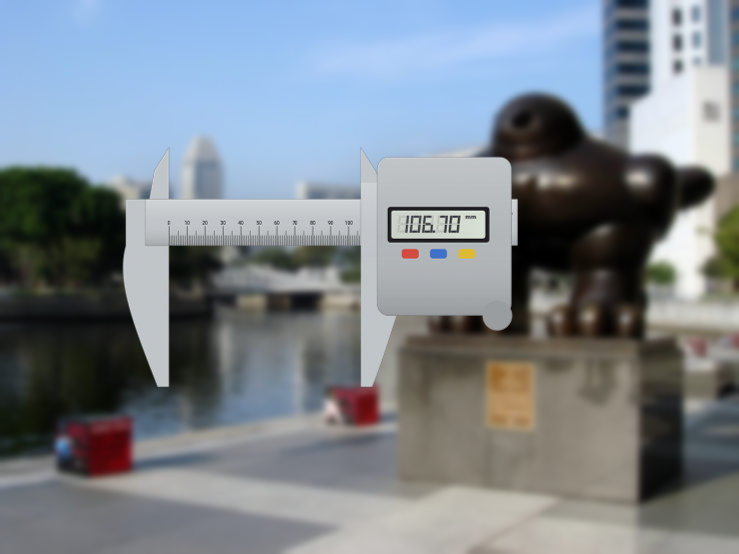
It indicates 106.70; mm
